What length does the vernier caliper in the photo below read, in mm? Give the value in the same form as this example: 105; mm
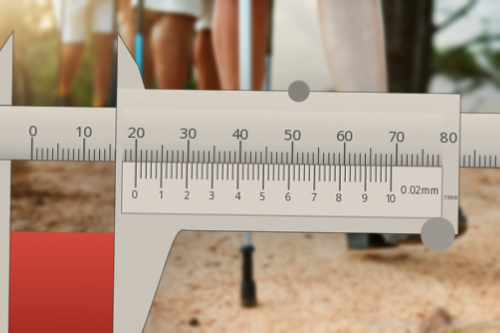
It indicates 20.0; mm
